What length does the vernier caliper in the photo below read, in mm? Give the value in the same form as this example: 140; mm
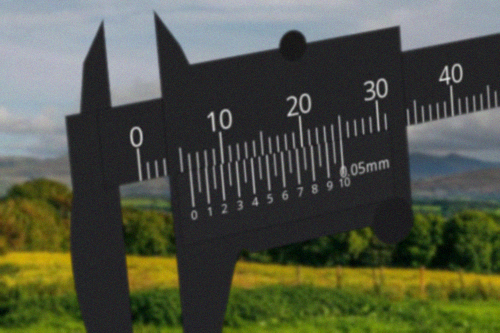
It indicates 6.0; mm
